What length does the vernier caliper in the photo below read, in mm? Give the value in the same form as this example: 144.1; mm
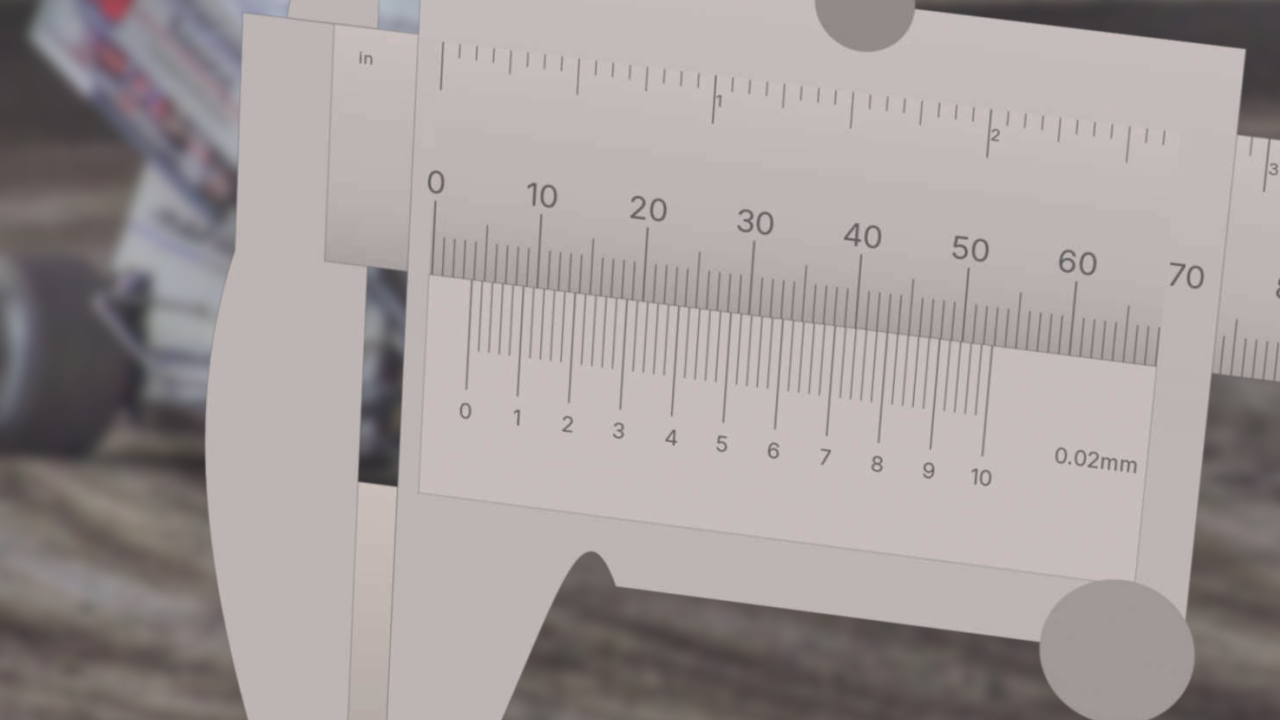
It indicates 3.8; mm
